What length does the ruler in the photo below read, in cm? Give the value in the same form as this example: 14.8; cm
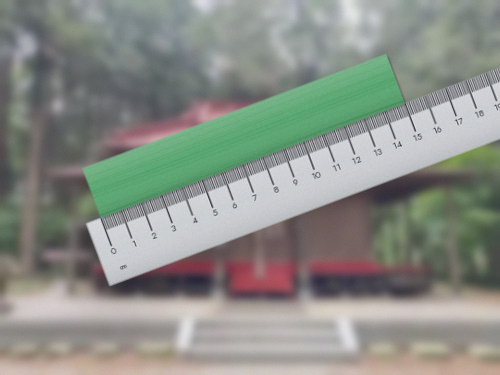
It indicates 15; cm
